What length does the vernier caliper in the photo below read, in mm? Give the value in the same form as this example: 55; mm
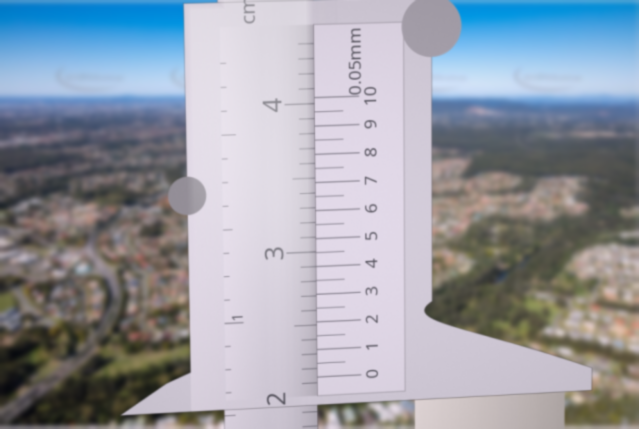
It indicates 21.4; mm
